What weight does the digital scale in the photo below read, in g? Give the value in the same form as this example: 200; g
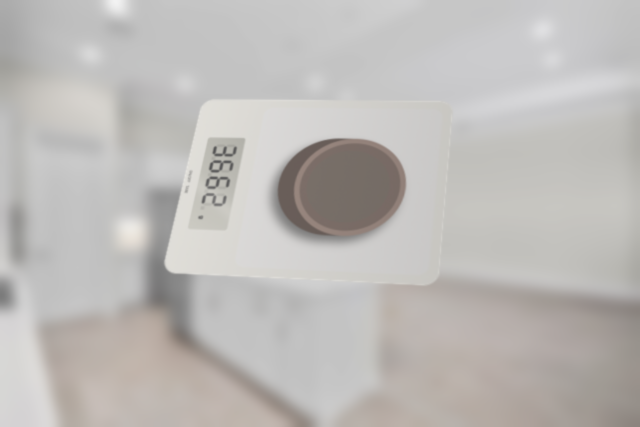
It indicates 3662; g
